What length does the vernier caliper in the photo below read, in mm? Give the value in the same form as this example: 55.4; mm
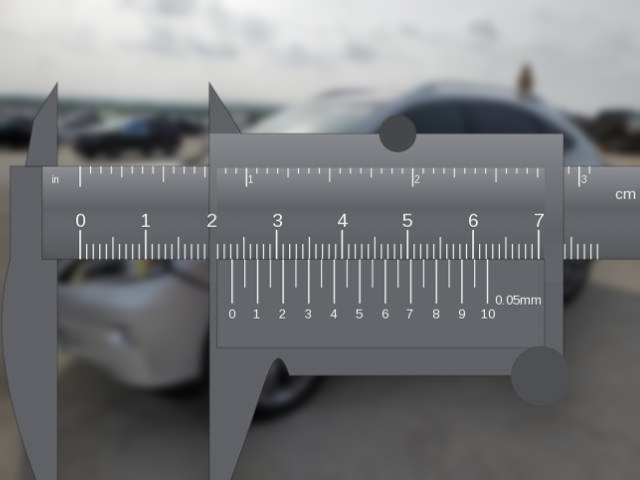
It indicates 23.2; mm
